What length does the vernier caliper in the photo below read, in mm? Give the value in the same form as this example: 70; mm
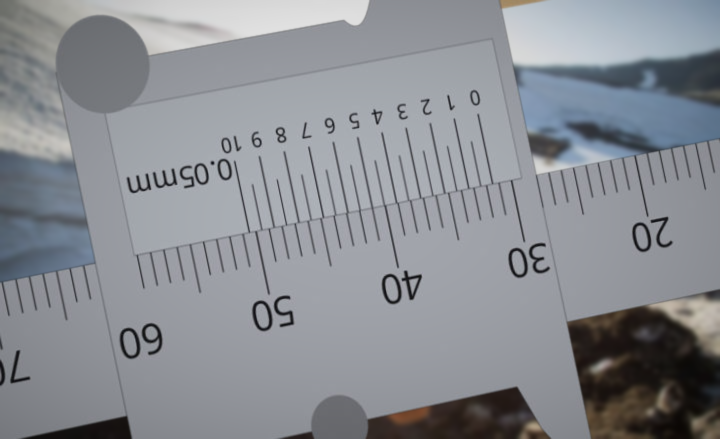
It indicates 31.5; mm
